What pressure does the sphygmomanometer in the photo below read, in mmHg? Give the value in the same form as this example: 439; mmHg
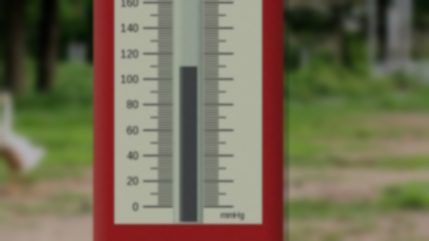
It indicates 110; mmHg
